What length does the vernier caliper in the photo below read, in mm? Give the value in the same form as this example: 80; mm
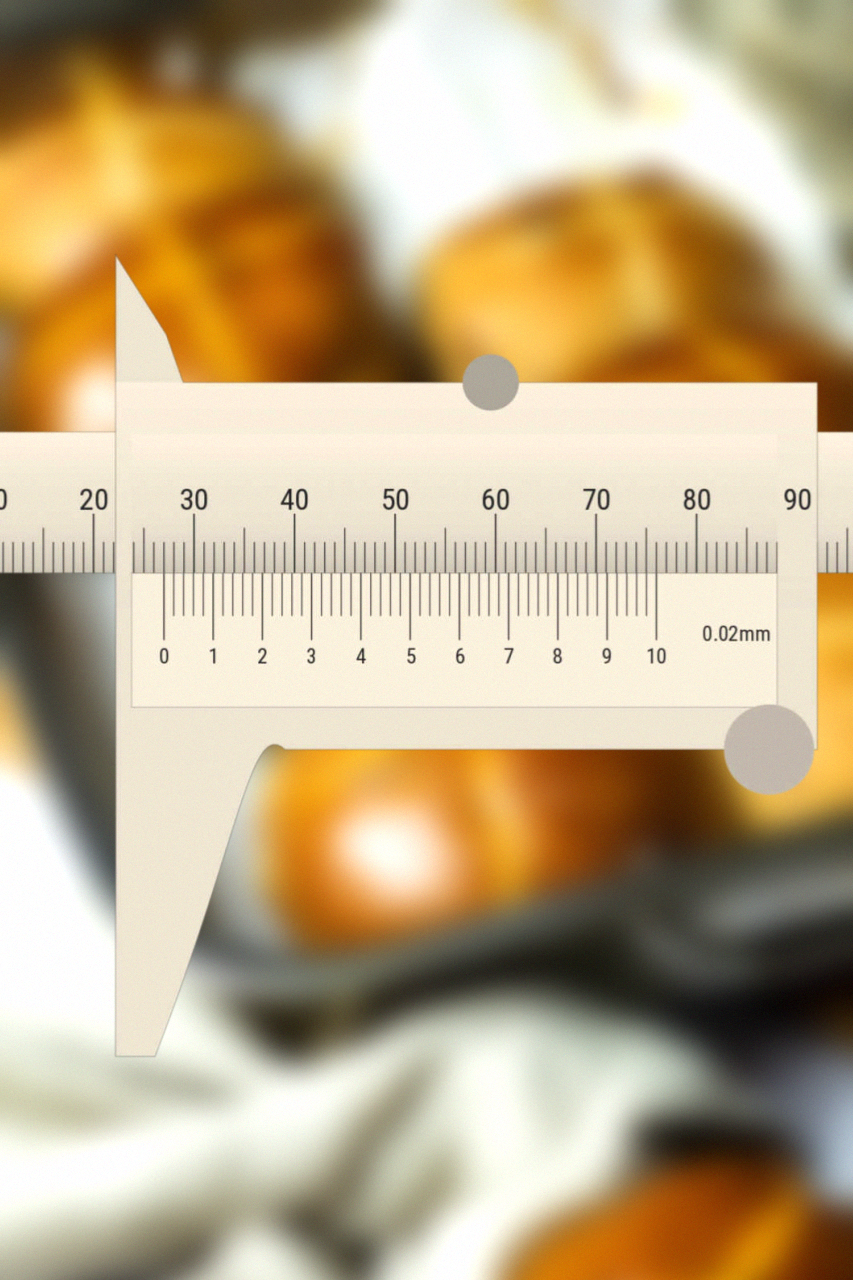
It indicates 27.0; mm
